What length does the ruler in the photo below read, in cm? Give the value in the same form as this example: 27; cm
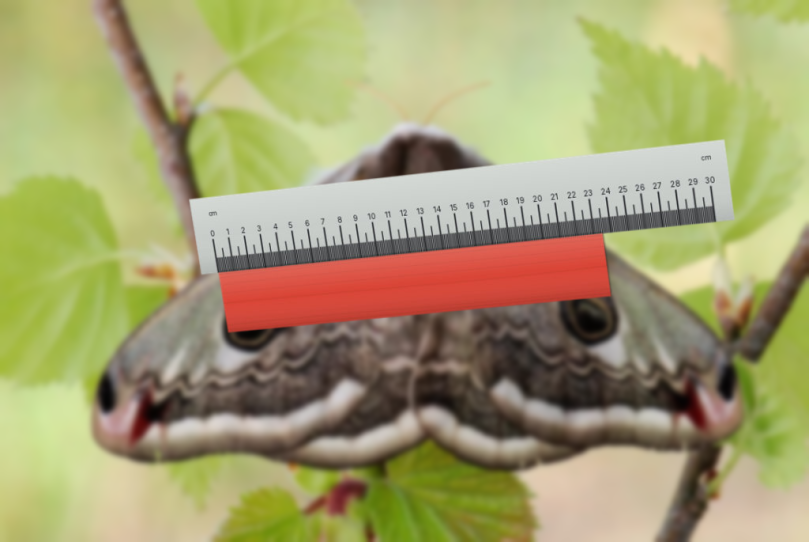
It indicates 23.5; cm
